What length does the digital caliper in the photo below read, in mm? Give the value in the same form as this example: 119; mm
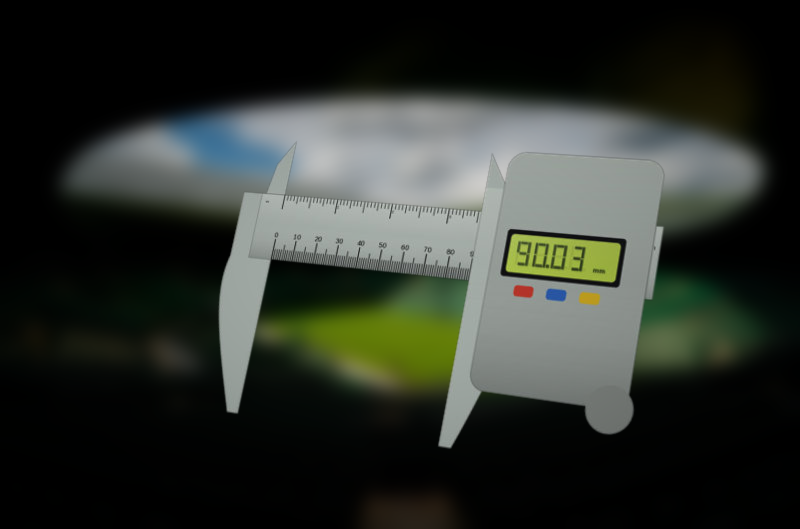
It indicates 90.03; mm
